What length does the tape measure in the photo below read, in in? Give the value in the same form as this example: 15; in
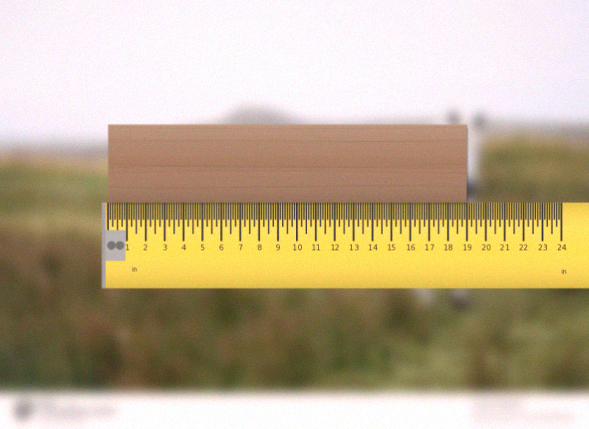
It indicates 19; in
